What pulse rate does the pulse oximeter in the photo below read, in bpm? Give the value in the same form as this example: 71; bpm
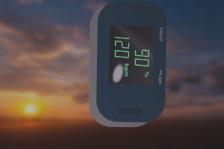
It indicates 120; bpm
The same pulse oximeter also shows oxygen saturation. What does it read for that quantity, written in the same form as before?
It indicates 90; %
